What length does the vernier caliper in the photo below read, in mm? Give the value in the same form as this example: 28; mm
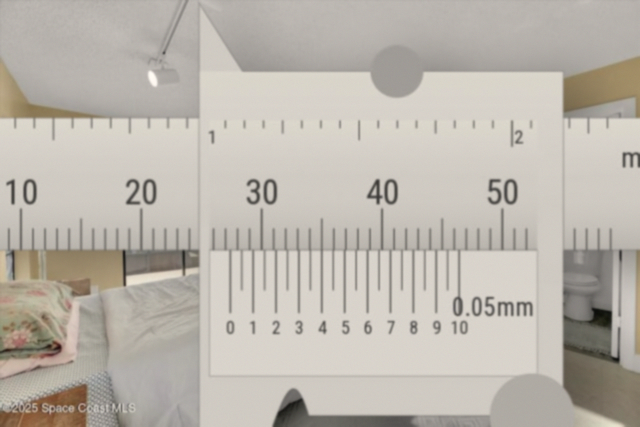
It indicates 27.4; mm
